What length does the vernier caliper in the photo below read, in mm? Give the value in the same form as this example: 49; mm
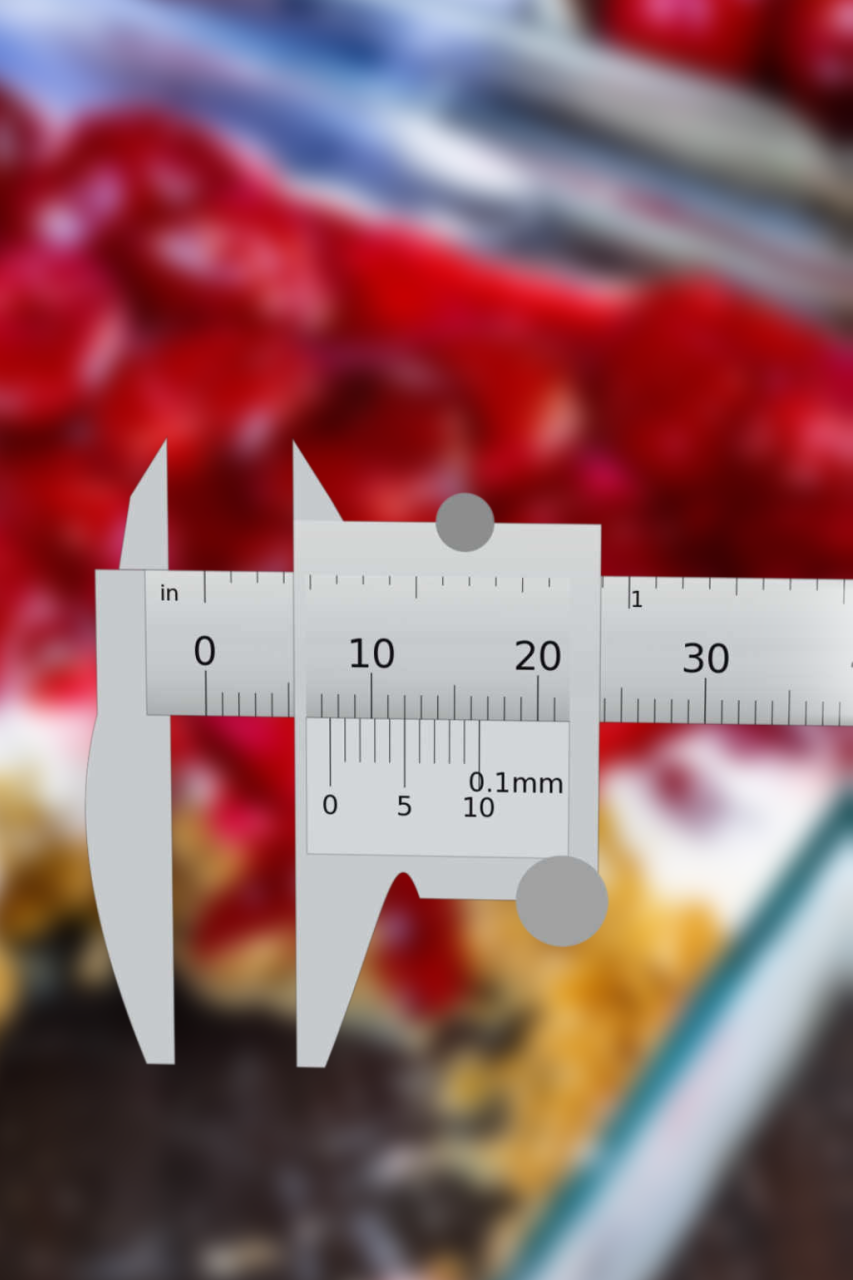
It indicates 7.5; mm
